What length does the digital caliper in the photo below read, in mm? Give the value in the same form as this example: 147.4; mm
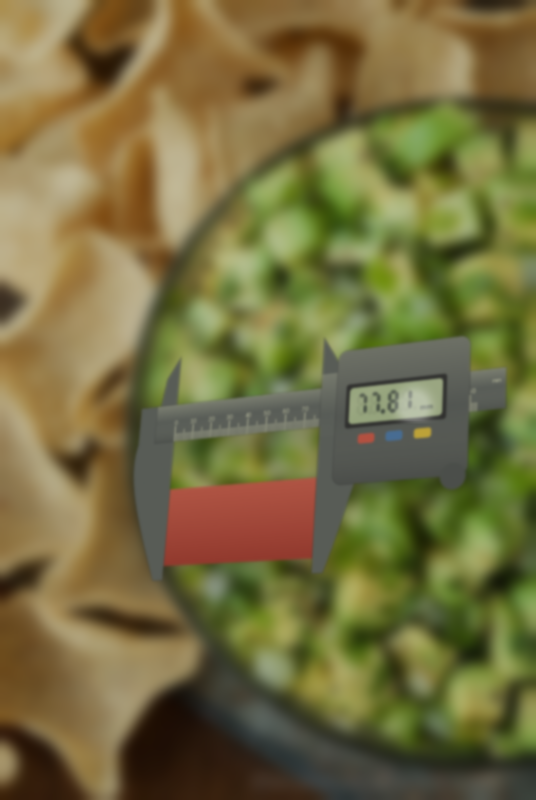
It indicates 77.81; mm
